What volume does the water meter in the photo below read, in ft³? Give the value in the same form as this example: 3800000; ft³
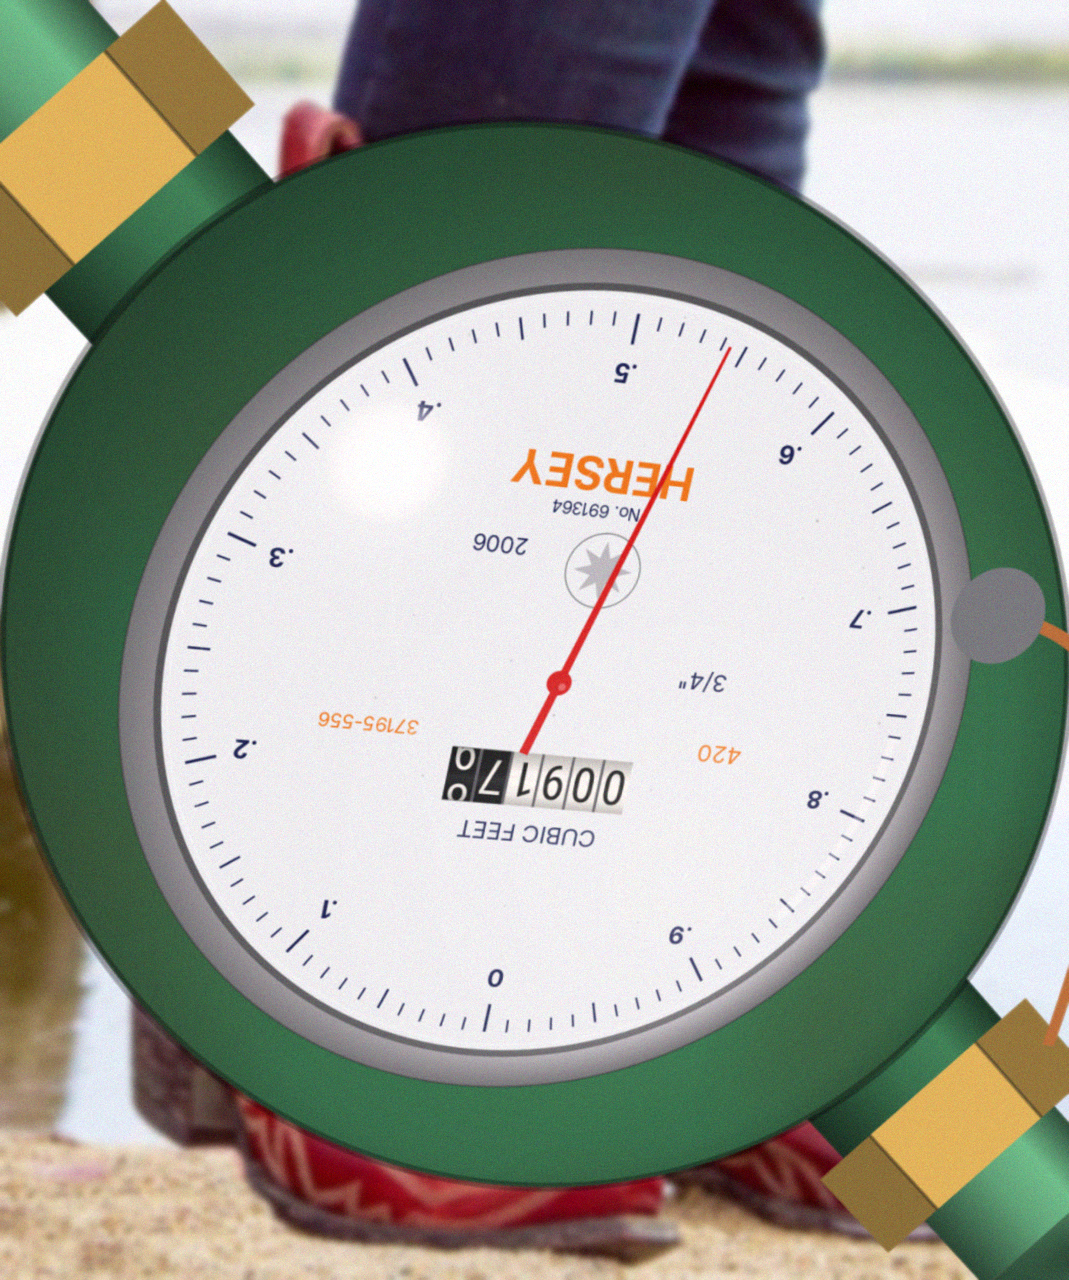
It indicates 9178.54; ft³
